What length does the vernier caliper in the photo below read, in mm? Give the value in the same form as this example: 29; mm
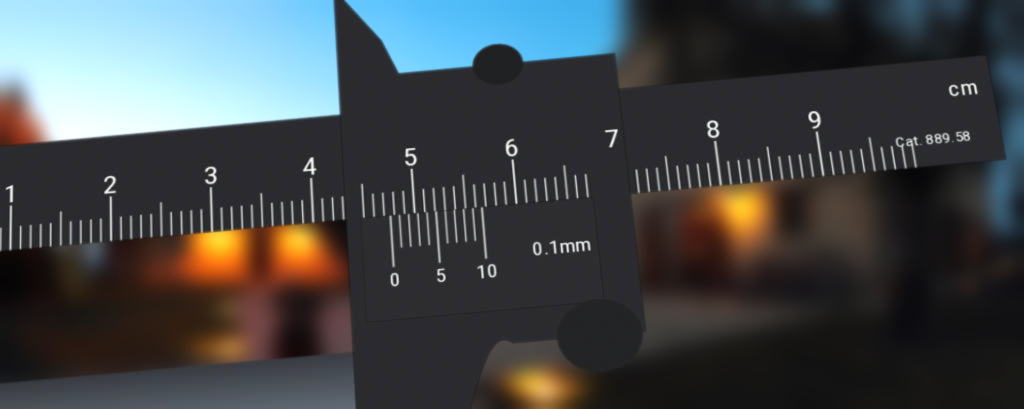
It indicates 47.6; mm
